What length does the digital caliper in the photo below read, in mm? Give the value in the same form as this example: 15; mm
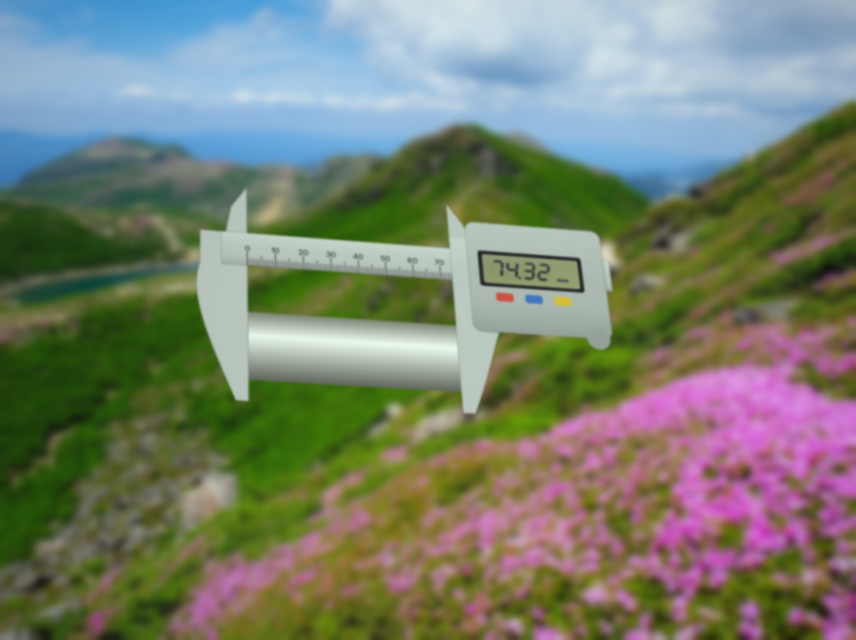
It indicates 74.32; mm
